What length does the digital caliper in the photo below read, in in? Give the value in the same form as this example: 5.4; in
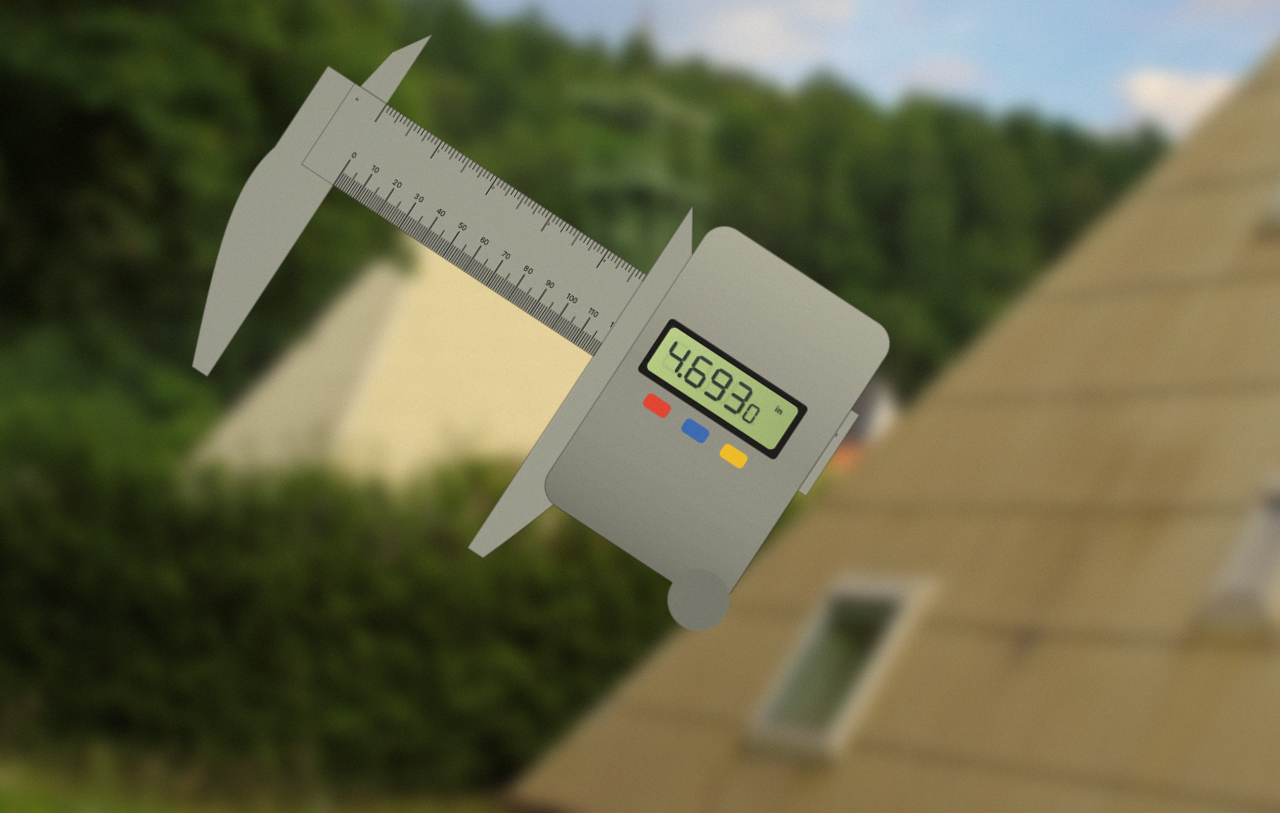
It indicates 4.6930; in
